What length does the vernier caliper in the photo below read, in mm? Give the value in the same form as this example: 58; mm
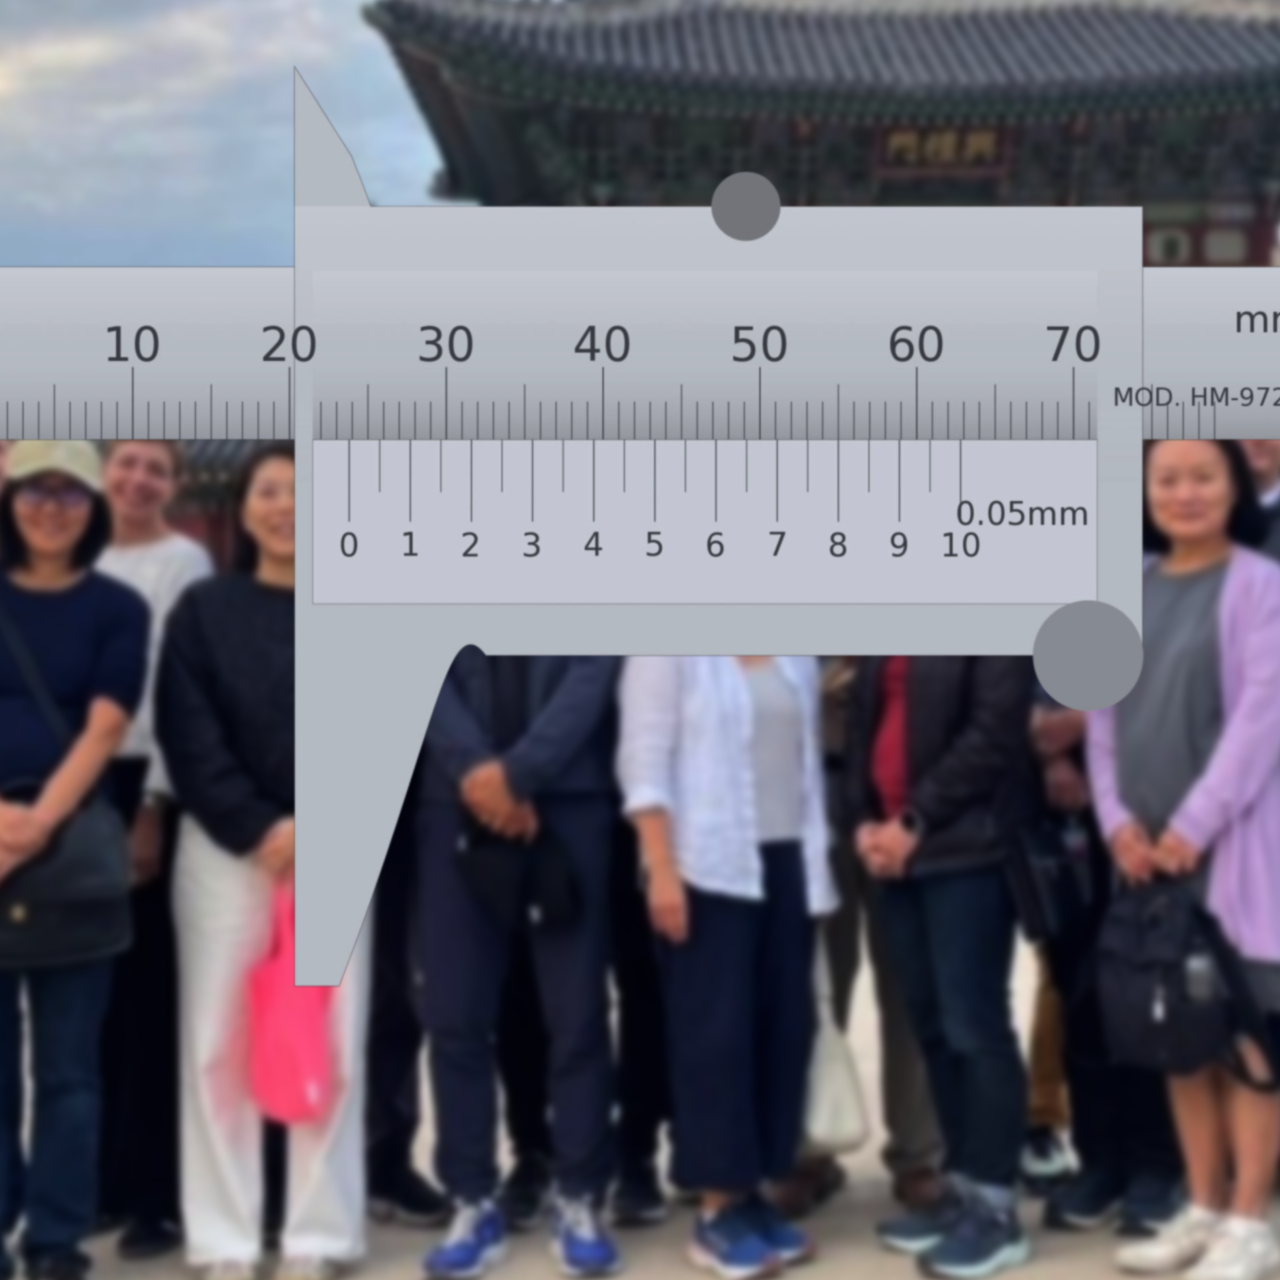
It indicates 23.8; mm
